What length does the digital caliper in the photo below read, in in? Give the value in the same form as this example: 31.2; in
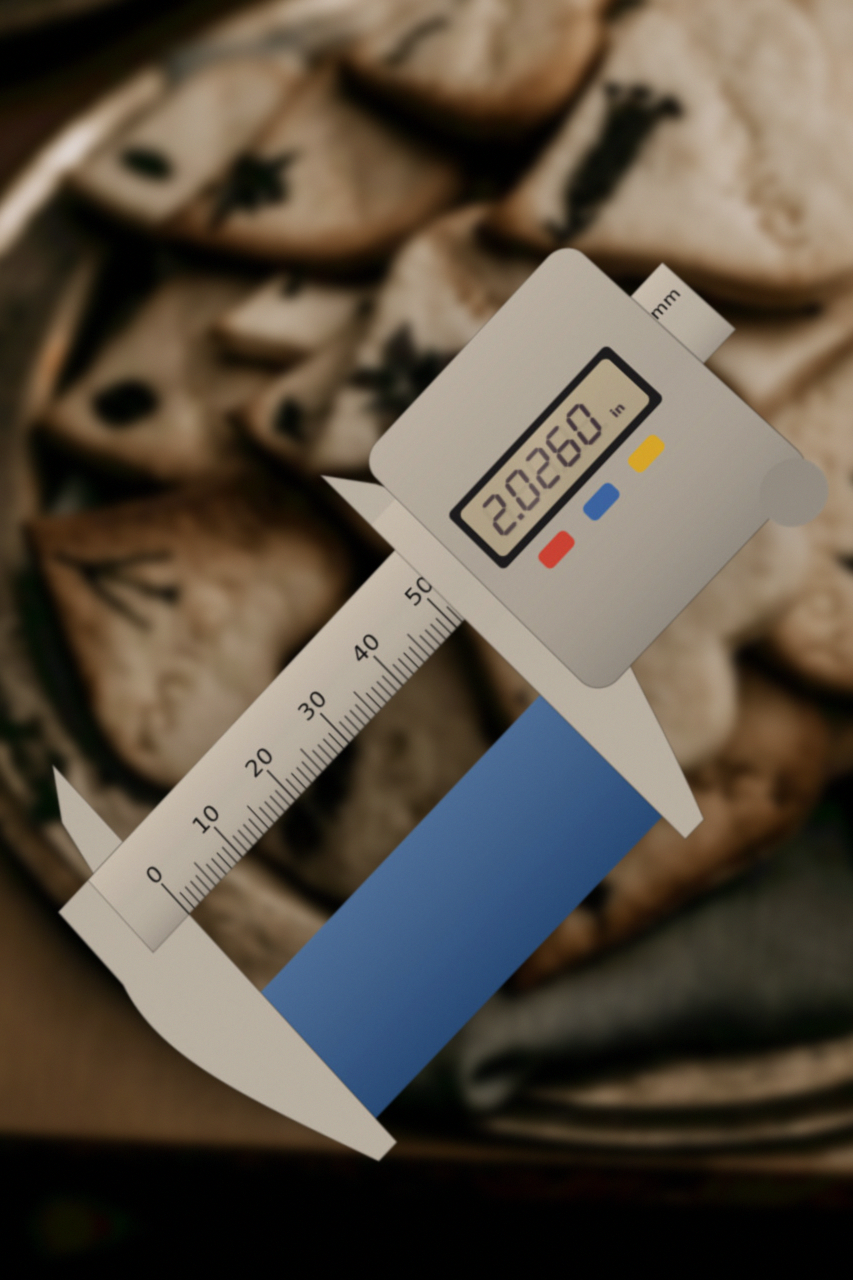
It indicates 2.0260; in
